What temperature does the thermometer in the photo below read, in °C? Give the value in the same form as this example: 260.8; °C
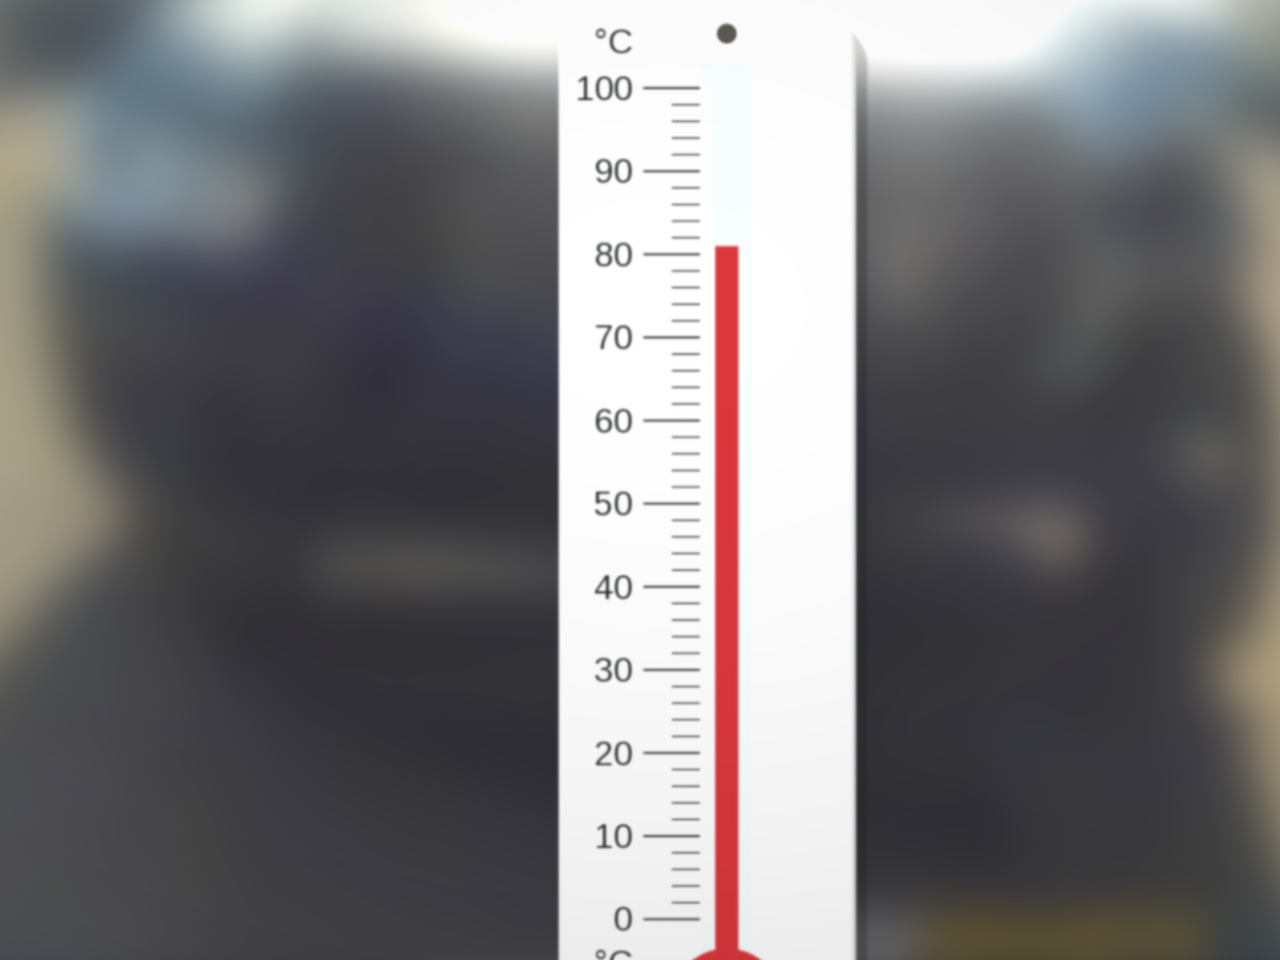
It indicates 81; °C
